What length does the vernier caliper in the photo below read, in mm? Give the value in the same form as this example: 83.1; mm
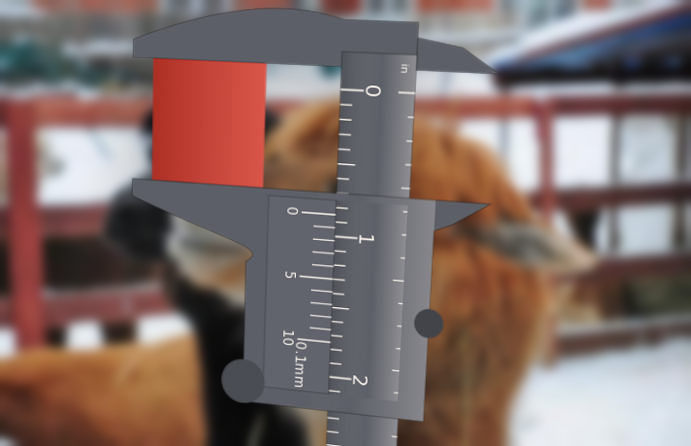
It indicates 8.5; mm
